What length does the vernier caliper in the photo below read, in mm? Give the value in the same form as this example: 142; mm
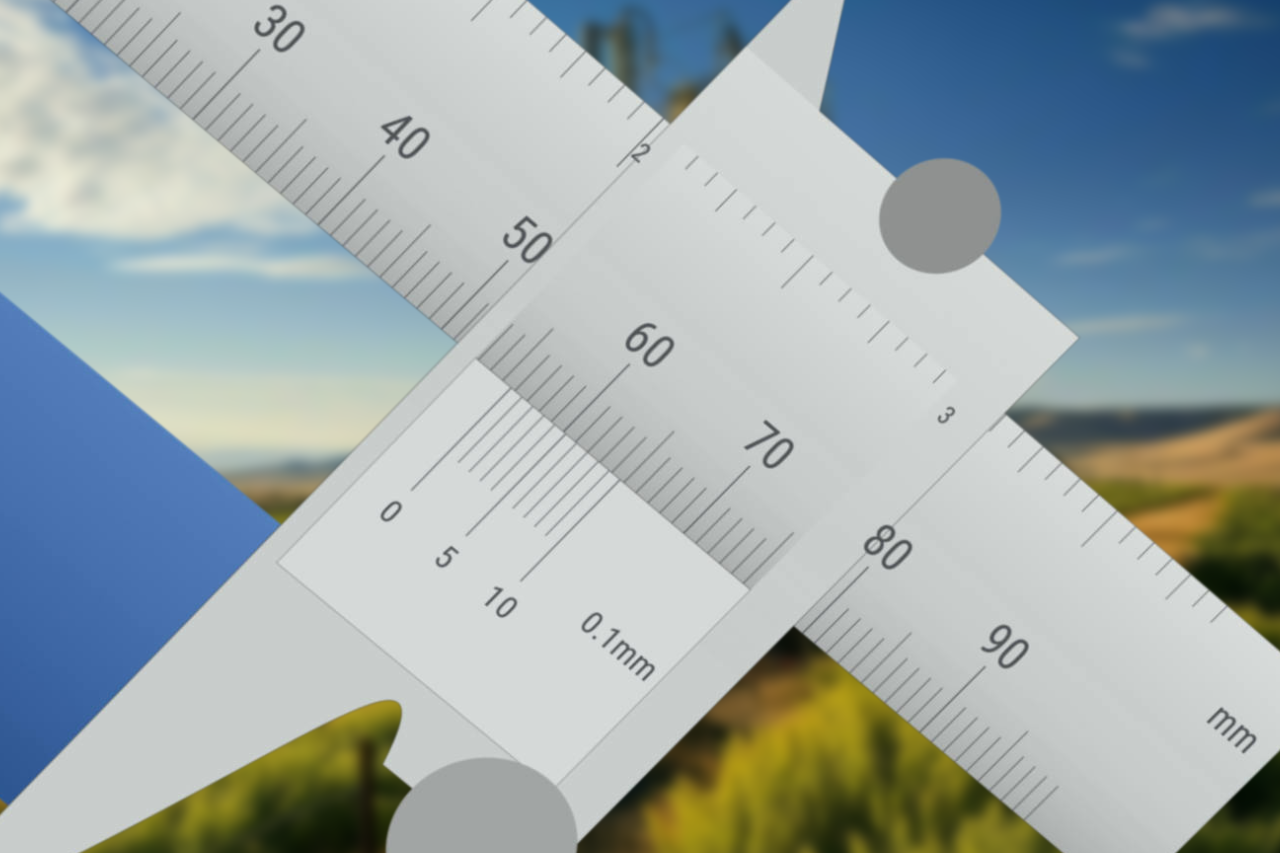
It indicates 55.7; mm
